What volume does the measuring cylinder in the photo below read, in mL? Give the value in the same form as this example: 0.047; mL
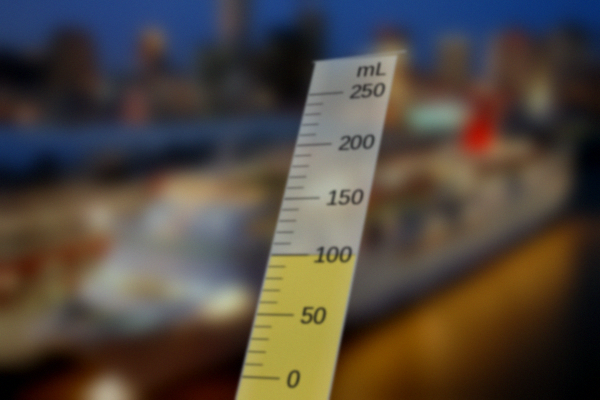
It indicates 100; mL
